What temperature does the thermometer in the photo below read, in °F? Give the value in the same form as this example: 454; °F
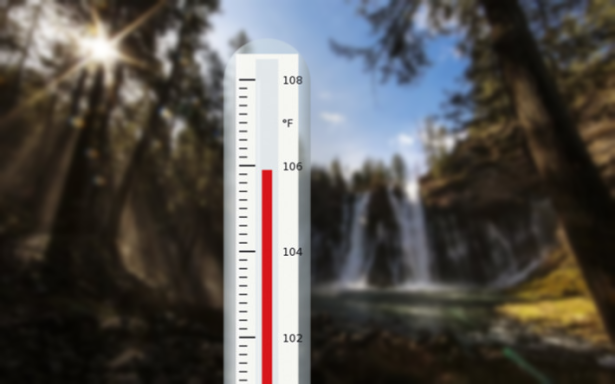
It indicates 105.9; °F
